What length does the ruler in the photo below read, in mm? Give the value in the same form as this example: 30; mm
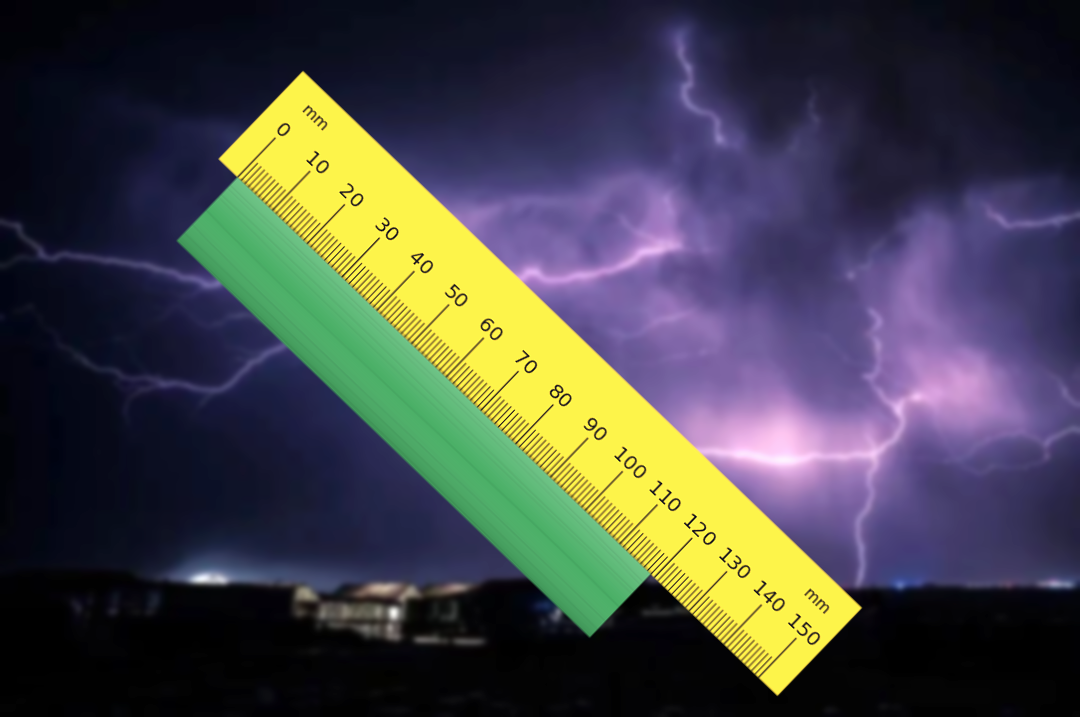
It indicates 119; mm
